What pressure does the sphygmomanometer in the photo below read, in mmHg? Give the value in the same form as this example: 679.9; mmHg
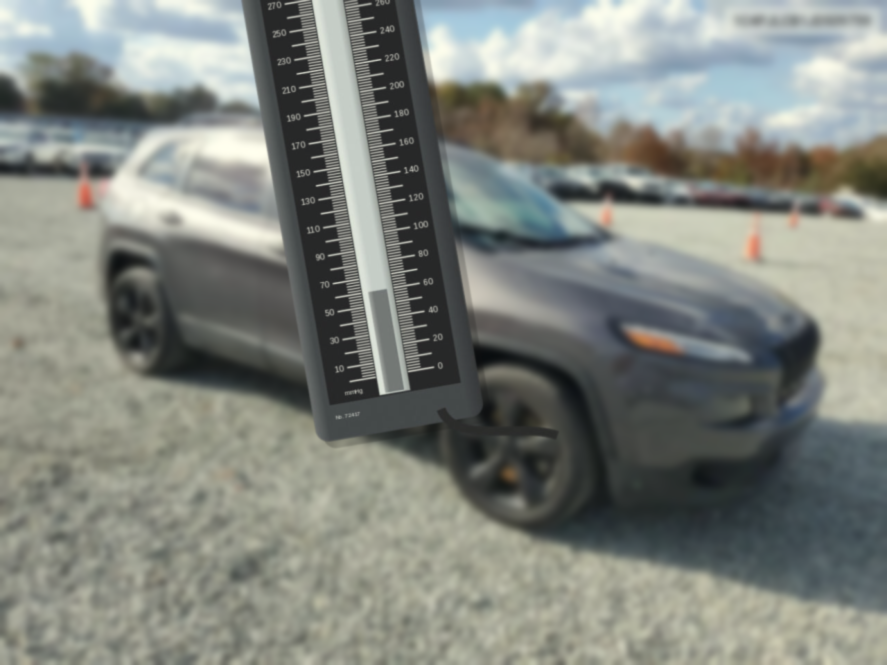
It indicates 60; mmHg
